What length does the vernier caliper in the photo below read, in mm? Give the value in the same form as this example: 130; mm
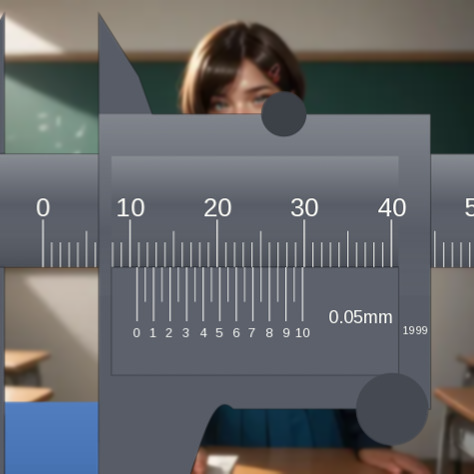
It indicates 10.8; mm
